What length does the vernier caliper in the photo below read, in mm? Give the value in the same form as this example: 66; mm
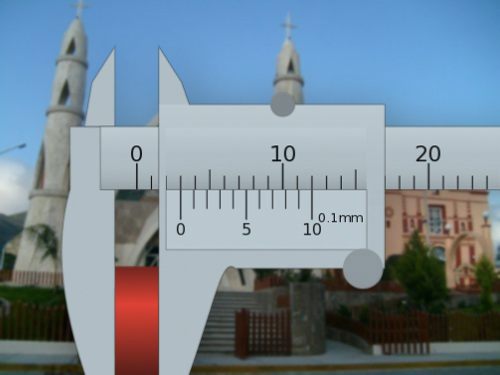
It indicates 3.0; mm
